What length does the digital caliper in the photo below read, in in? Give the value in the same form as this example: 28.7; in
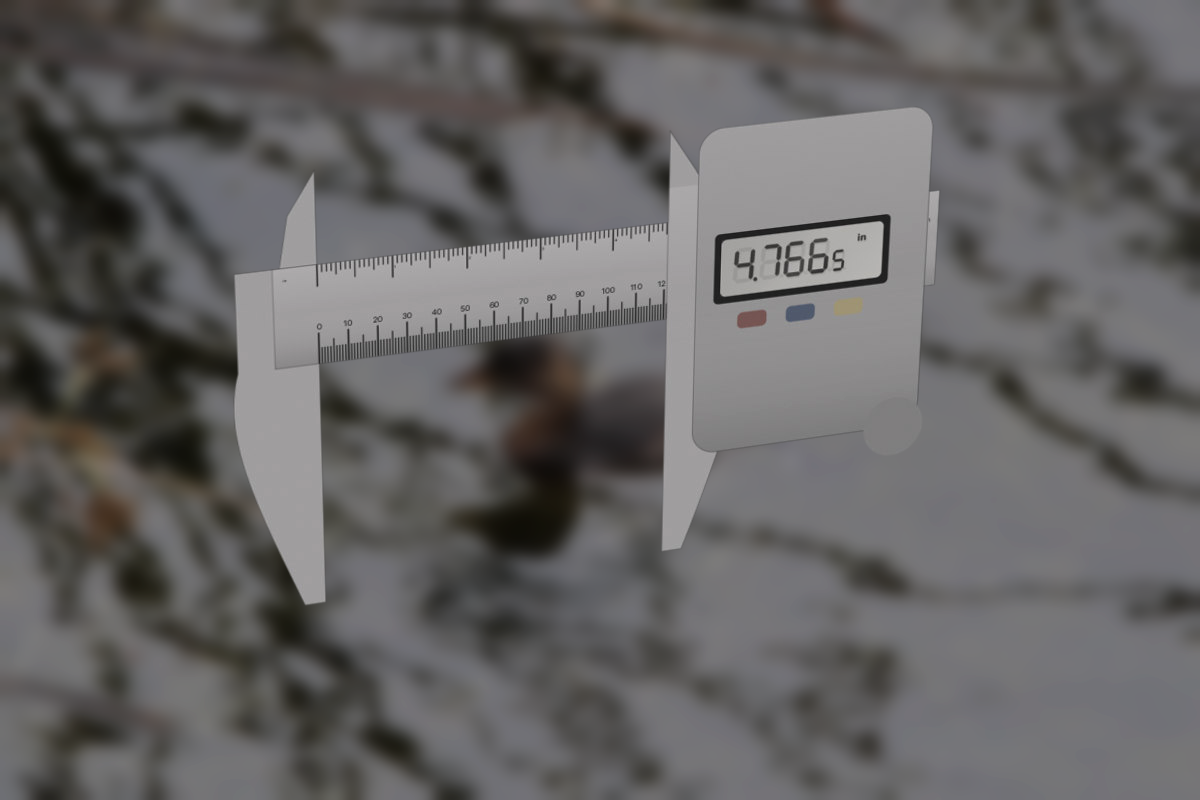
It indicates 4.7665; in
